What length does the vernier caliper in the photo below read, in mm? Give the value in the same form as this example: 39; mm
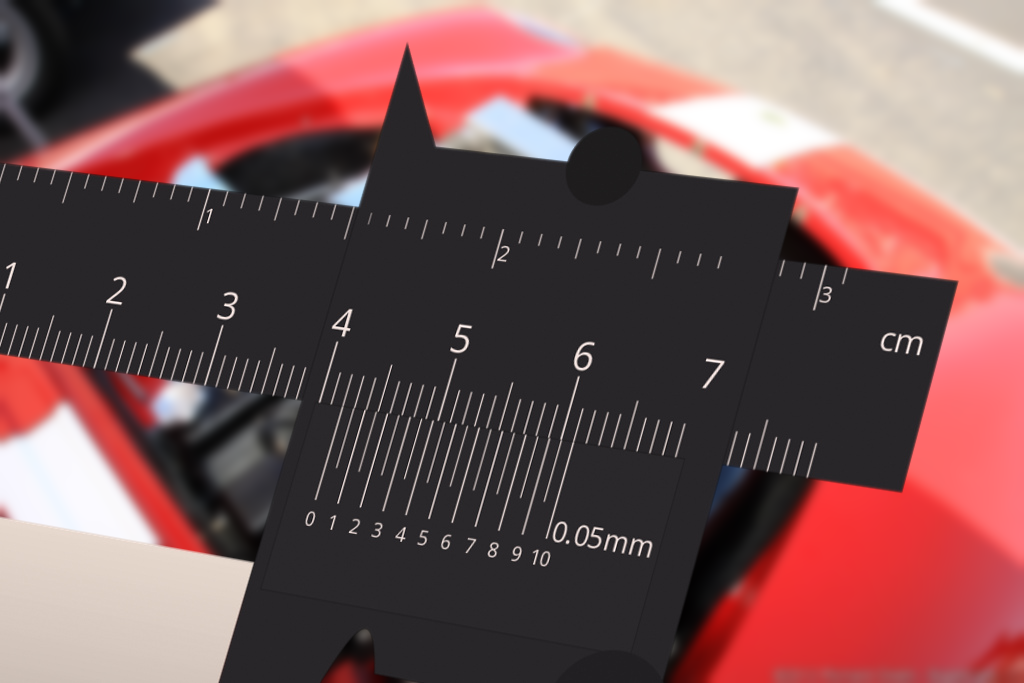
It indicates 42.0; mm
